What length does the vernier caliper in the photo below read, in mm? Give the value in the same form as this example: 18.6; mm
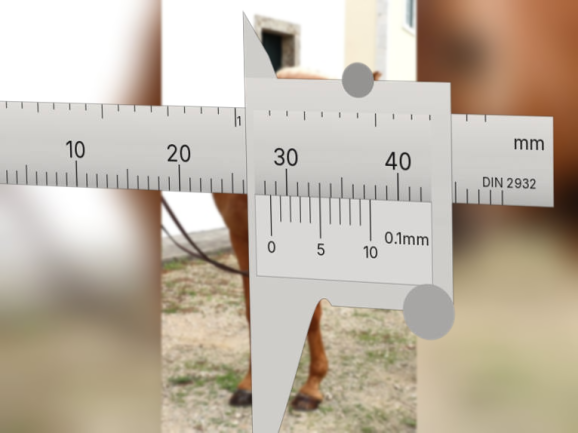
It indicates 28.5; mm
